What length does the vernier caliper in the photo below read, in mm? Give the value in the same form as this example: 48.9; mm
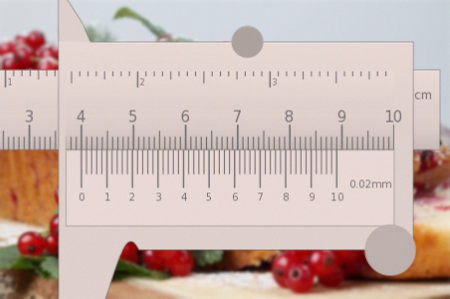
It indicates 40.0; mm
